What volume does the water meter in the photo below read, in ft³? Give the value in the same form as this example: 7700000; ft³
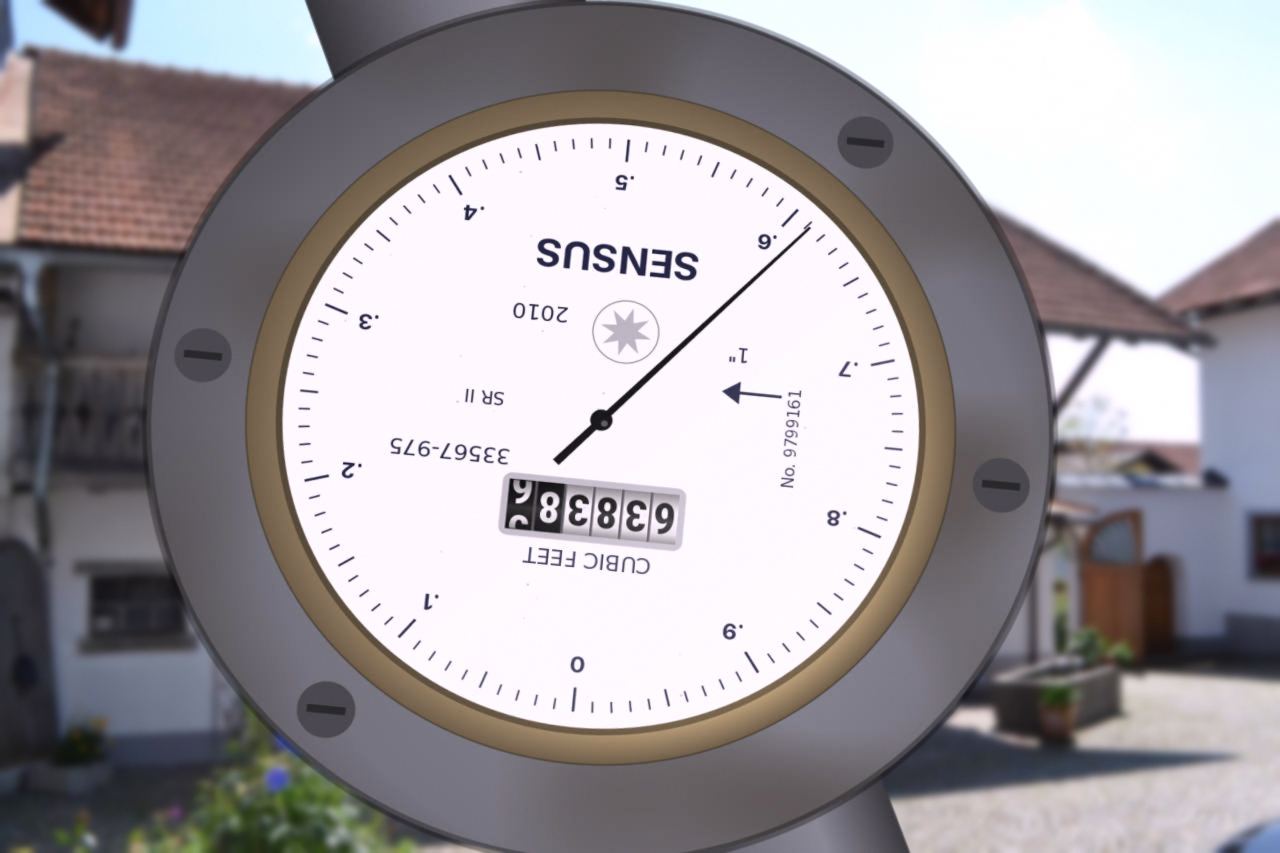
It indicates 638385.61; ft³
